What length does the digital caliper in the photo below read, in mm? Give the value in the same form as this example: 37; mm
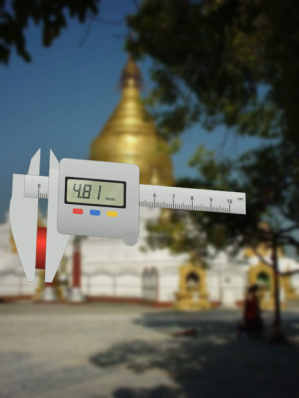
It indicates 4.81; mm
